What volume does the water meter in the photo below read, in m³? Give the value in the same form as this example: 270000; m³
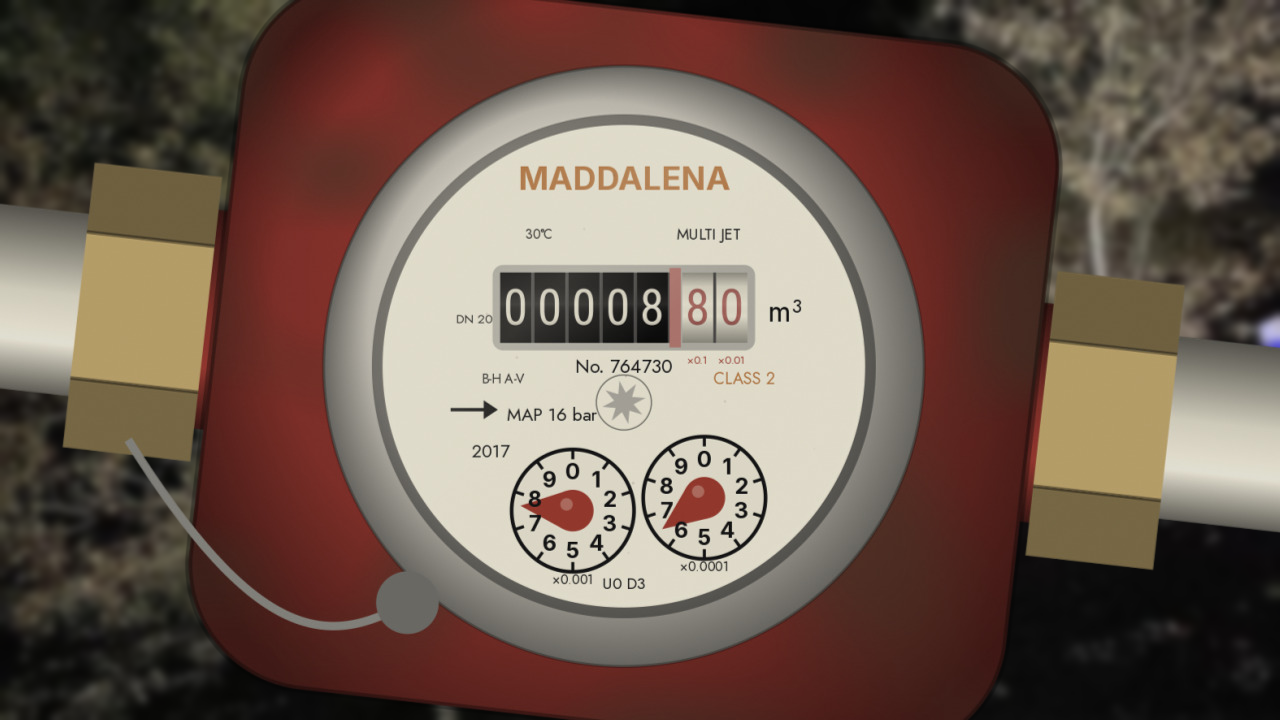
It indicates 8.8076; m³
